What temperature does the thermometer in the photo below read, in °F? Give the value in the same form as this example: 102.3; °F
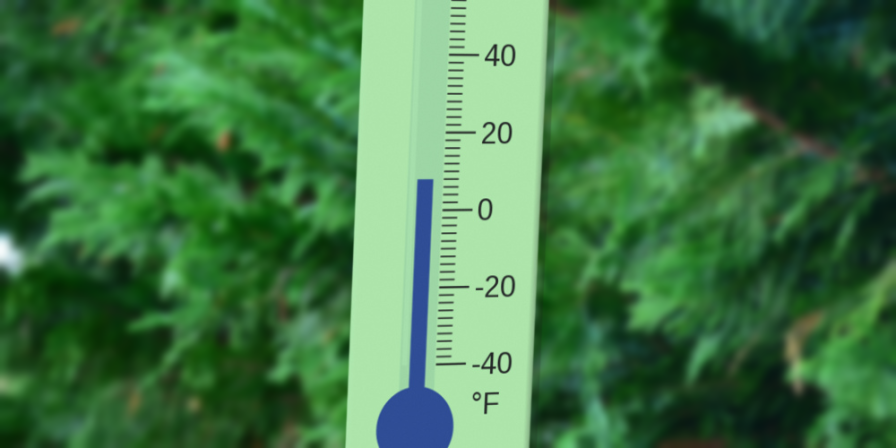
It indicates 8; °F
